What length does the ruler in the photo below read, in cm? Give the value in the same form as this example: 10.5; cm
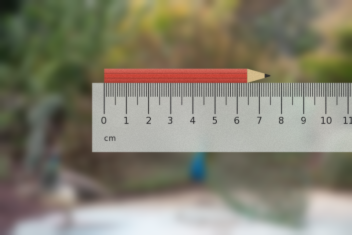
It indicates 7.5; cm
